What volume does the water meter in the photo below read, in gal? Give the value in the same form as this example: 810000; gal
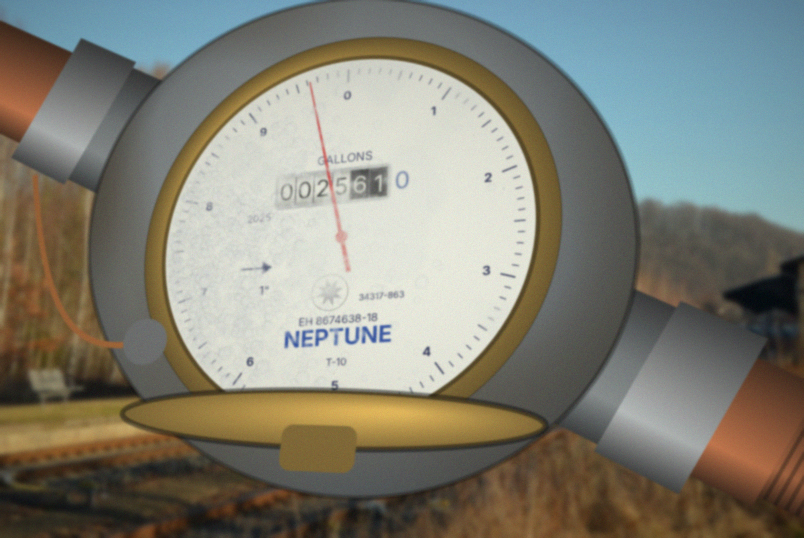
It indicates 25609.6; gal
